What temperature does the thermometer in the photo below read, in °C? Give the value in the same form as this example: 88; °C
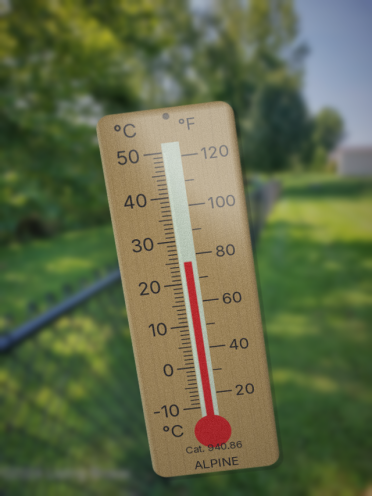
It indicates 25; °C
